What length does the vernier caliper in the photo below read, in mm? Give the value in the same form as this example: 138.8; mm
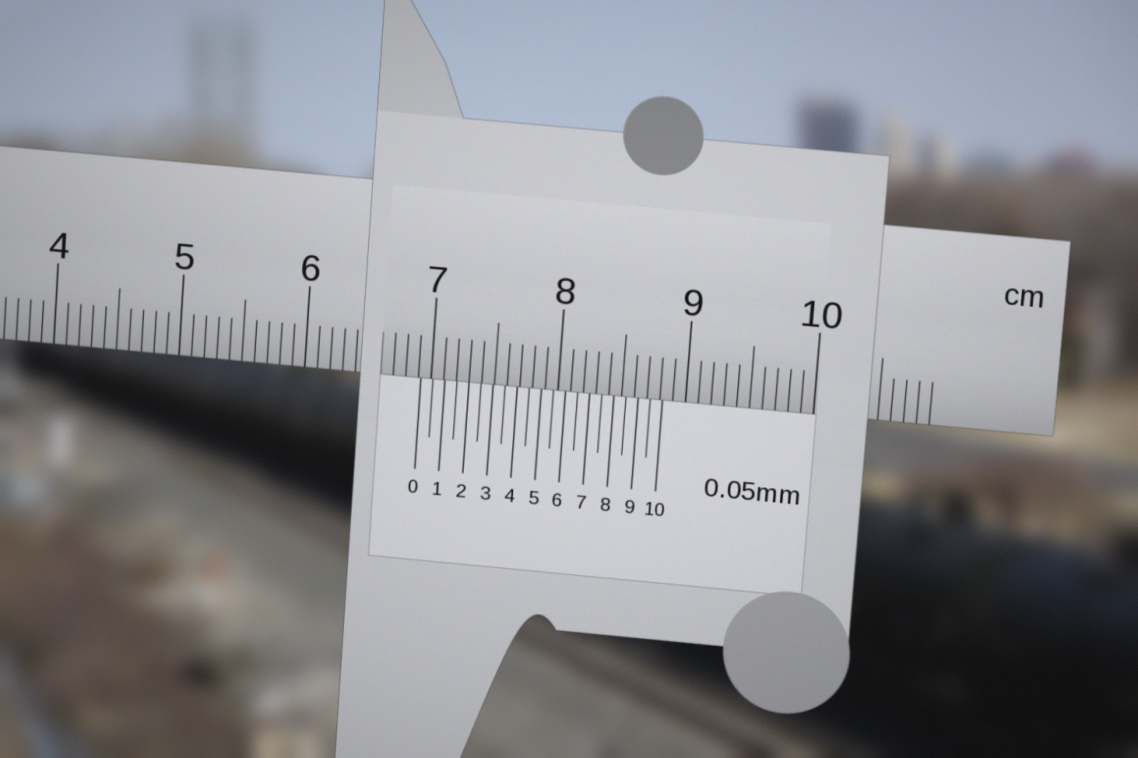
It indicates 69.2; mm
